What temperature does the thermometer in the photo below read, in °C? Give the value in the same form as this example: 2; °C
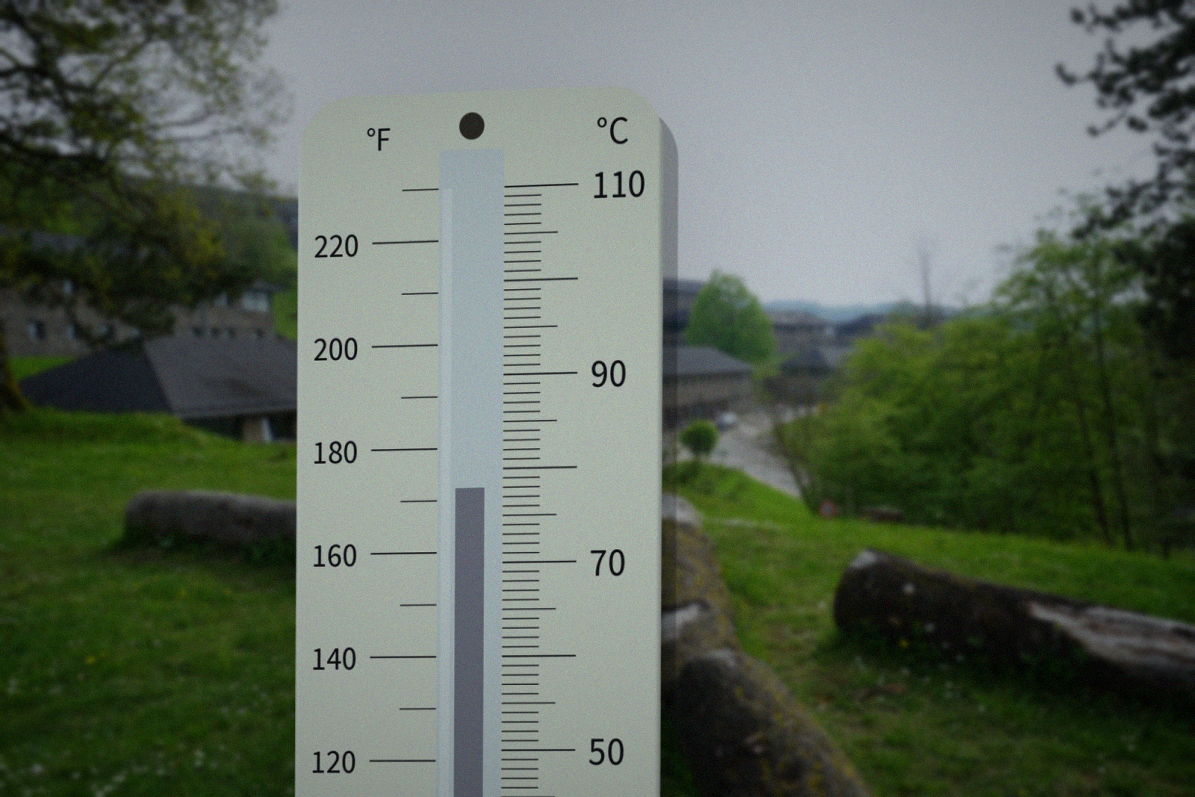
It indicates 78; °C
